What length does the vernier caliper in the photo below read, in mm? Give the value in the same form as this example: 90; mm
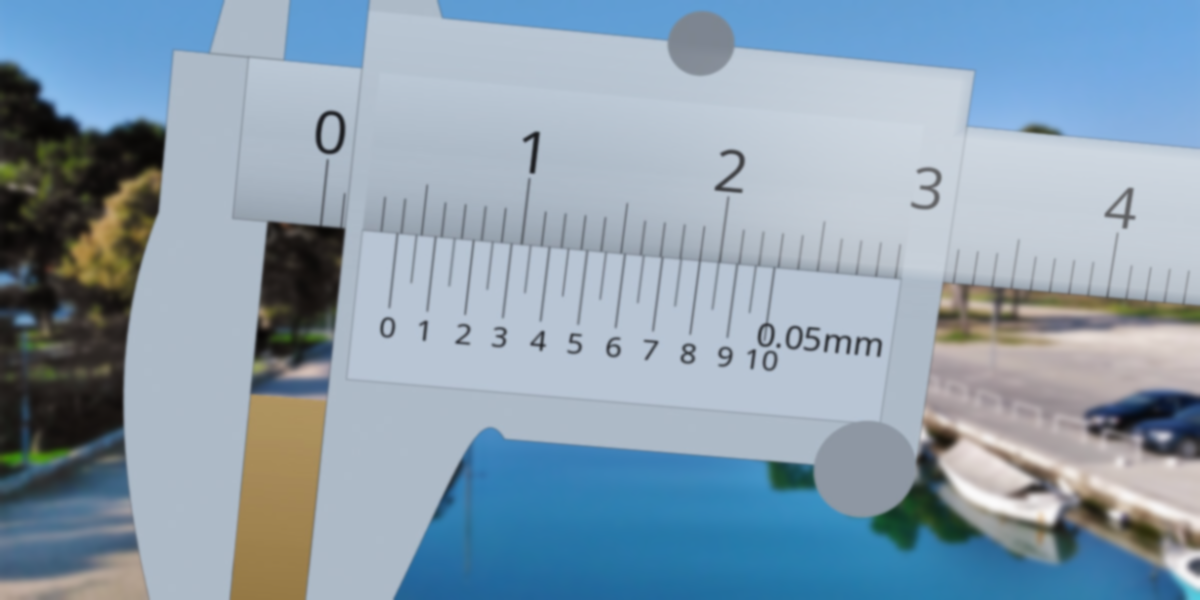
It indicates 3.8; mm
